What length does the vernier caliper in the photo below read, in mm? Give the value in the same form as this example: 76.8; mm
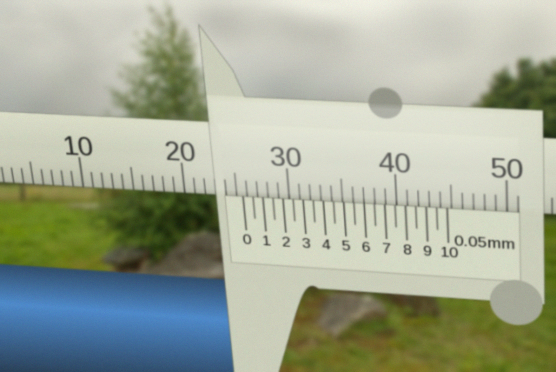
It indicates 25.6; mm
